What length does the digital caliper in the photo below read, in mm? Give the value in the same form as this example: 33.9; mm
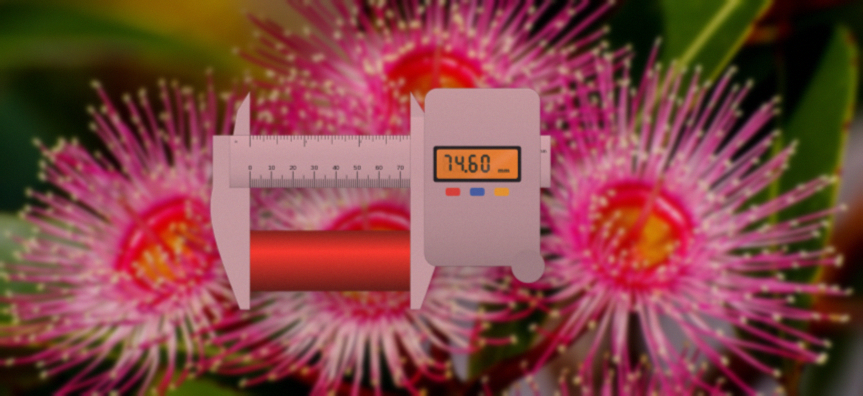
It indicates 74.60; mm
